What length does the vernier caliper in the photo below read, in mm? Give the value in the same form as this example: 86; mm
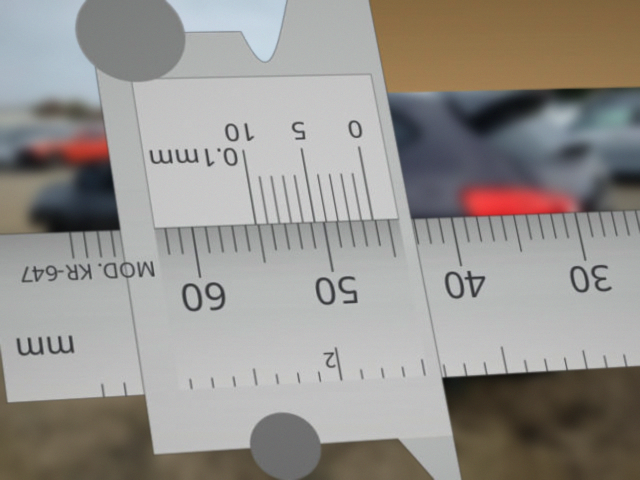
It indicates 46.2; mm
